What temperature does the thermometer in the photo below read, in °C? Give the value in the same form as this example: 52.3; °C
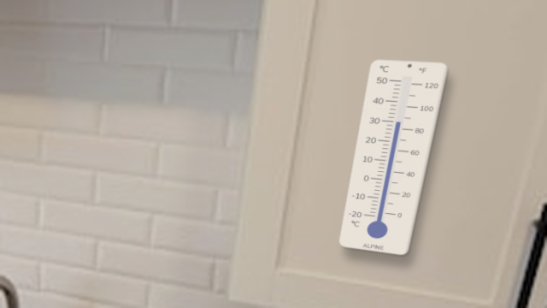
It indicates 30; °C
